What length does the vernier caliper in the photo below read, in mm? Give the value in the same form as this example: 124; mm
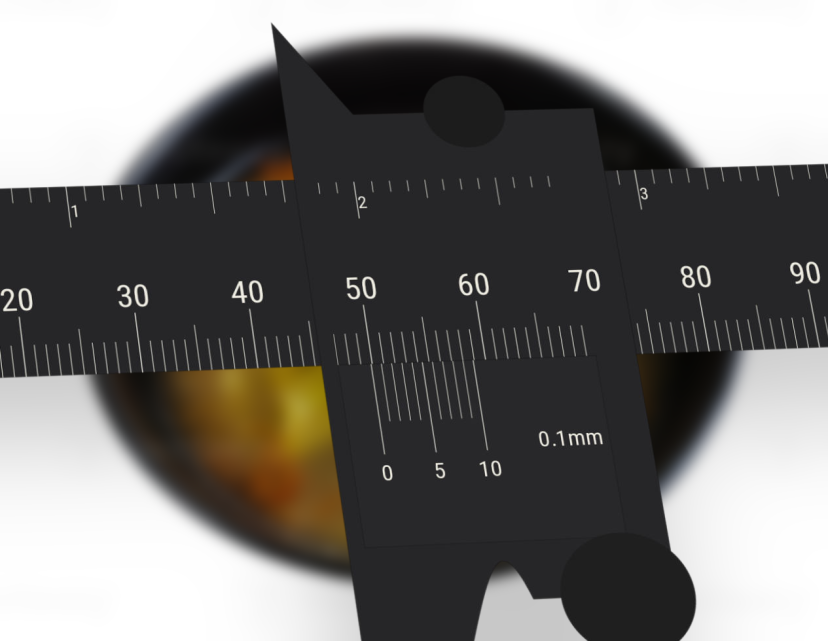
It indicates 49.9; mm
